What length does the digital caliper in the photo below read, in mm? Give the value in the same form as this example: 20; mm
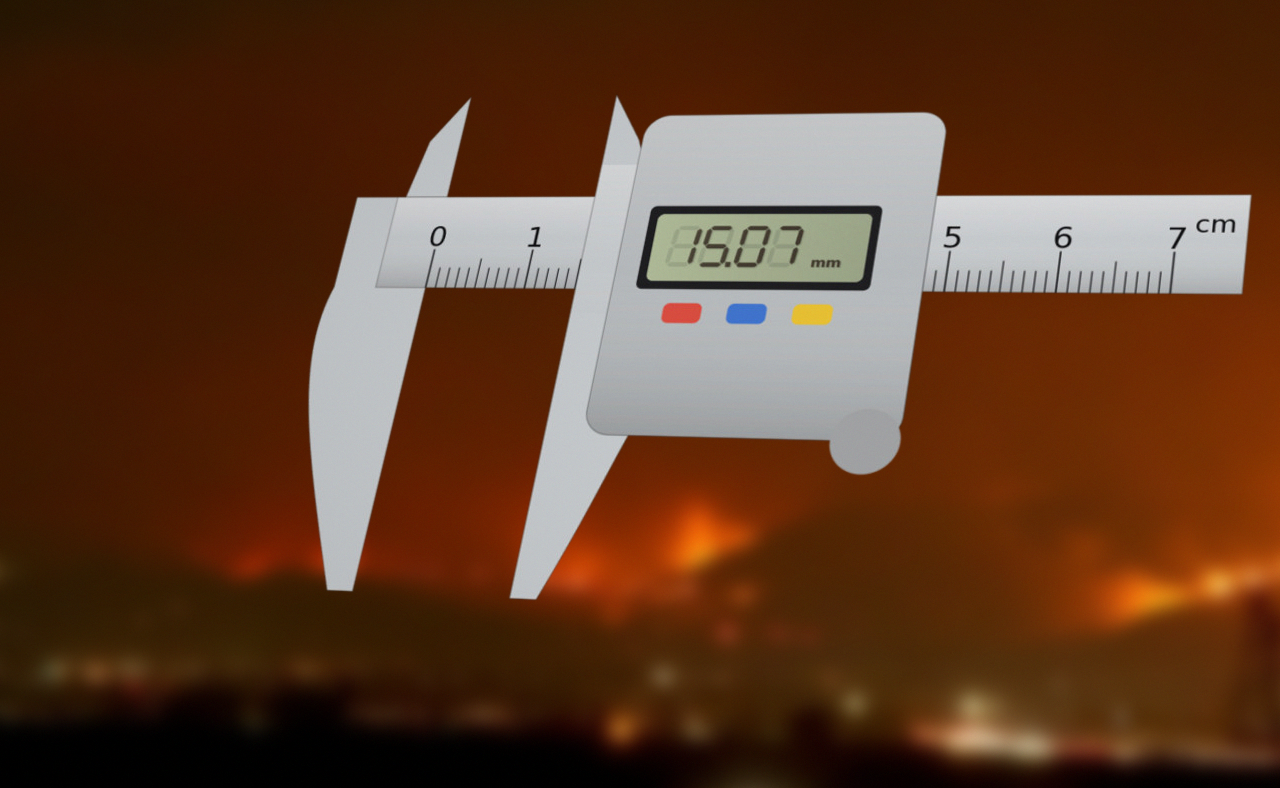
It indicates 15.07; mm
